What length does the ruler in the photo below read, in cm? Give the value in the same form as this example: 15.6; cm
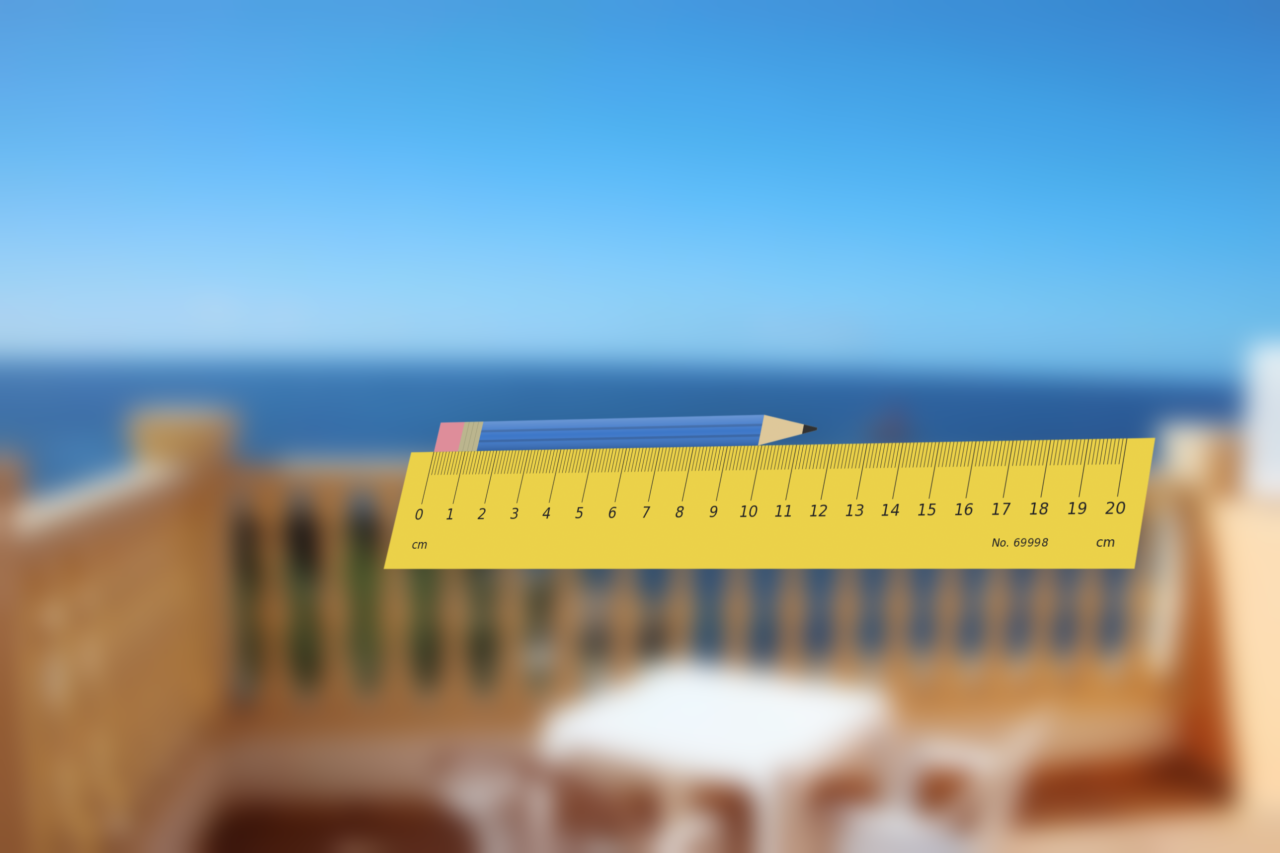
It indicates 11.5; cm
